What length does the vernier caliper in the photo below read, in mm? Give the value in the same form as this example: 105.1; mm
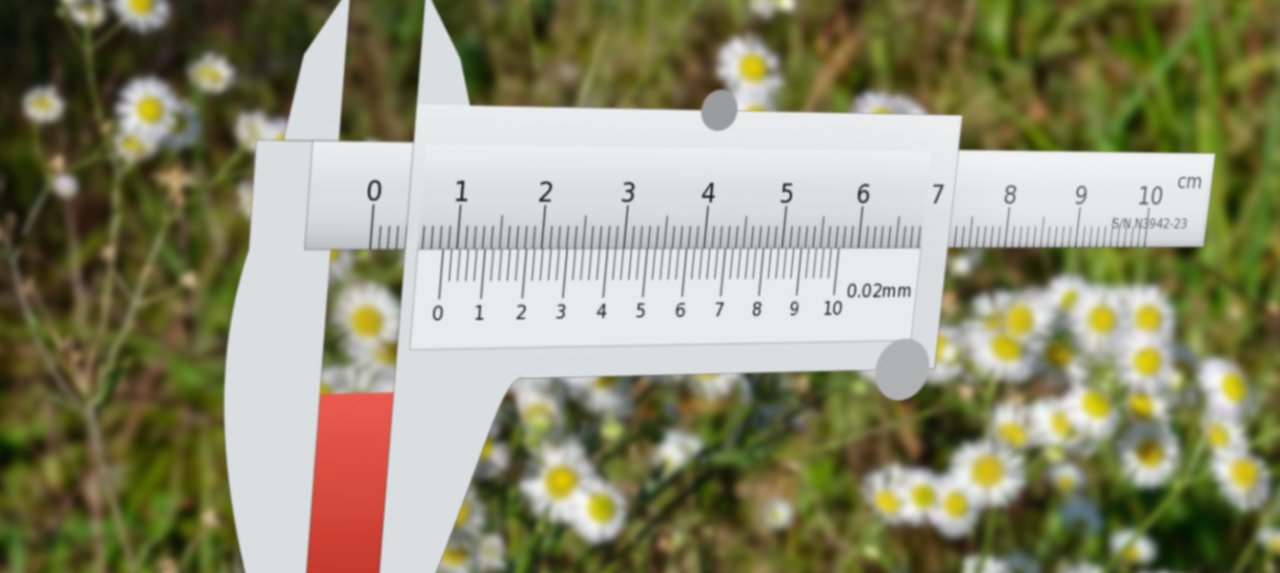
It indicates 8.4; mm
